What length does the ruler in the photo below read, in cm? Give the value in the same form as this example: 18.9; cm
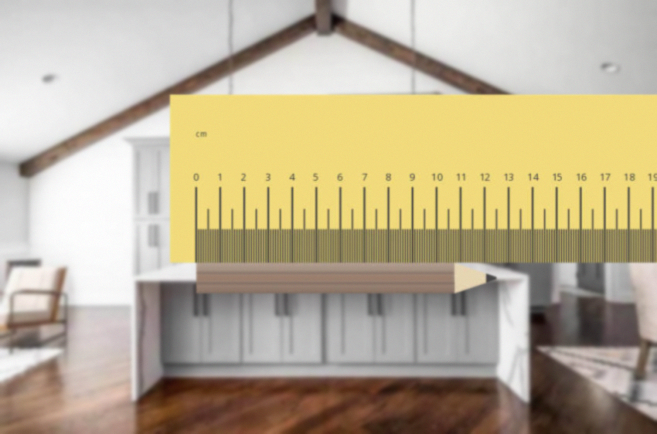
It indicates 12.5; cm
